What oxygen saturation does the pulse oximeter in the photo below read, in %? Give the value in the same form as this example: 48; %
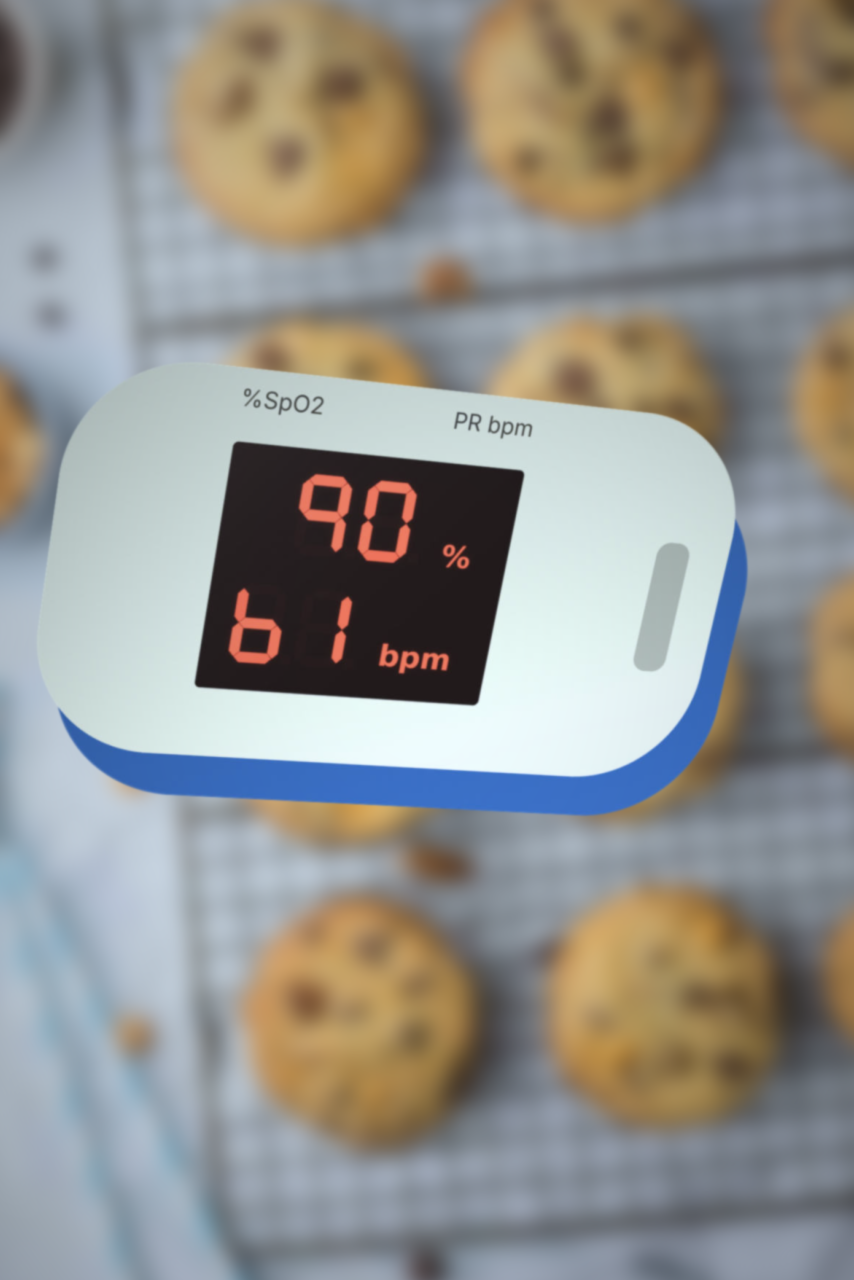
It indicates 90; %
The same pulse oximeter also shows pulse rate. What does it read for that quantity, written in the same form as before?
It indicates 61; bpm
